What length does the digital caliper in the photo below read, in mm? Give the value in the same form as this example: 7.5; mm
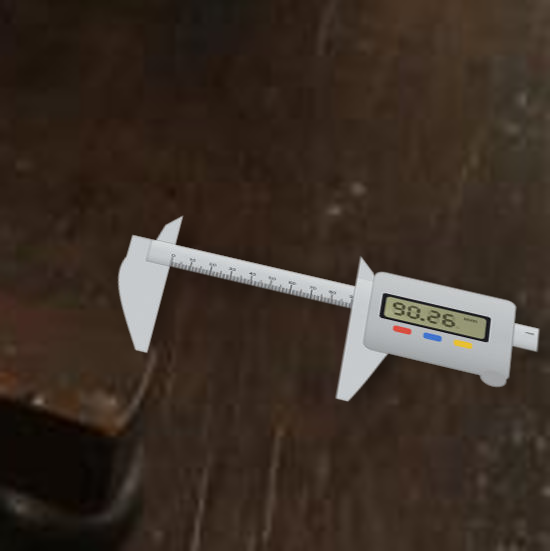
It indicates 90.26; mm
